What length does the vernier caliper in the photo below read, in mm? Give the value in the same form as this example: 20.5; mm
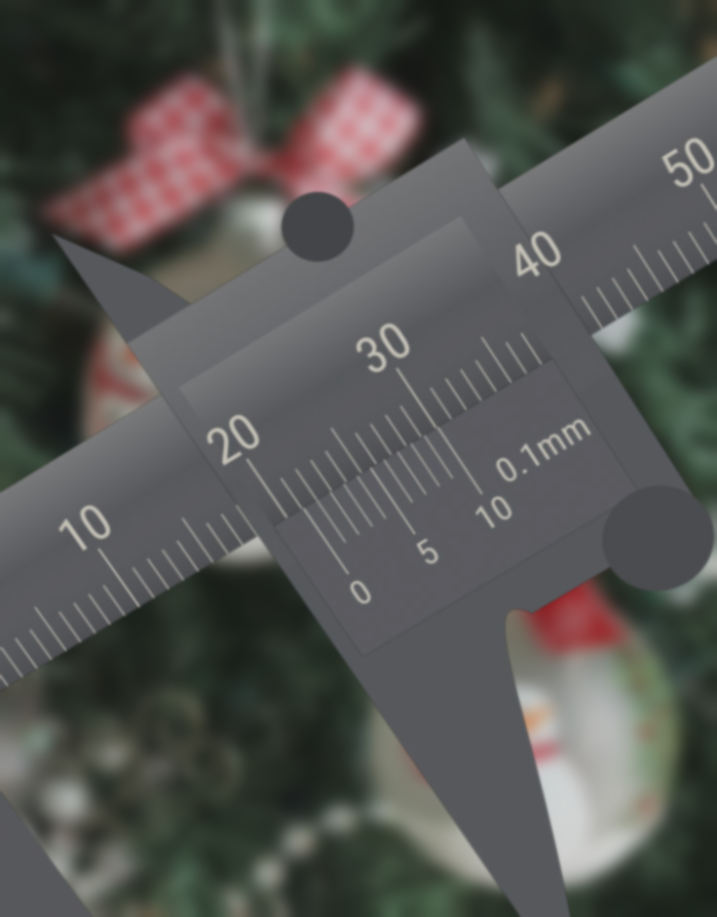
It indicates 21.1; mm
